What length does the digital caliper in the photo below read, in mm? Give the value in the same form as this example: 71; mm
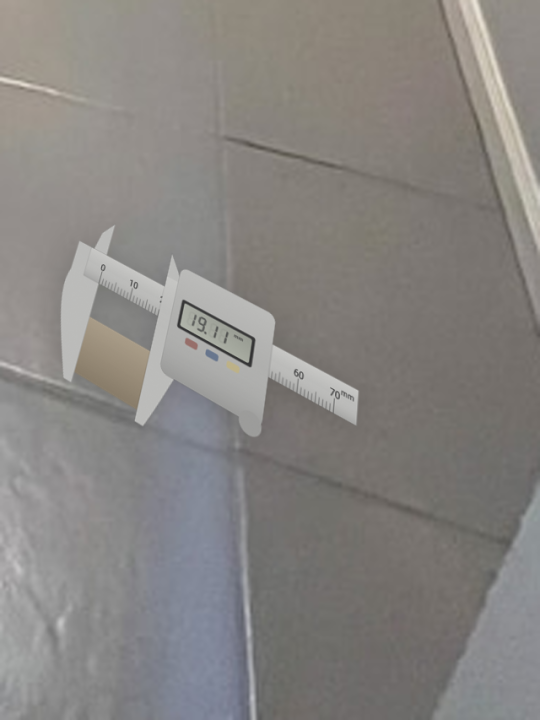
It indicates 19.11; mm
